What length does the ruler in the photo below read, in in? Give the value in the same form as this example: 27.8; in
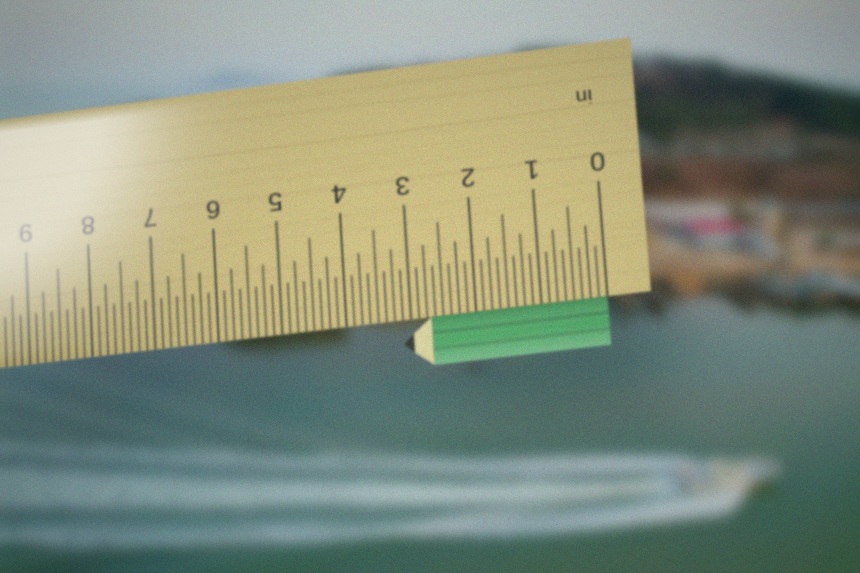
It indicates 3.125; in
